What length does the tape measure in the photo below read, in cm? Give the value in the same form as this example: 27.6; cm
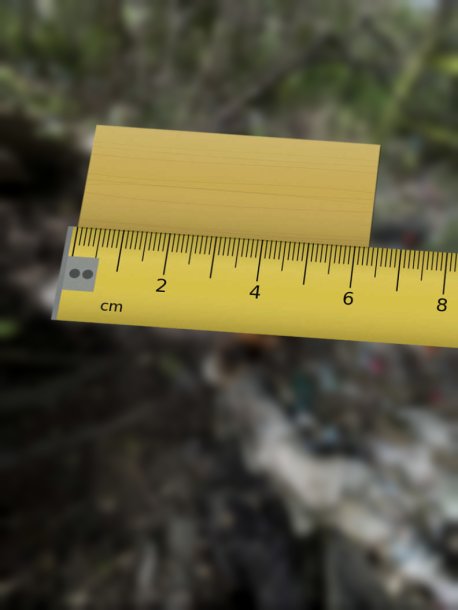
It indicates 6.3; cm
